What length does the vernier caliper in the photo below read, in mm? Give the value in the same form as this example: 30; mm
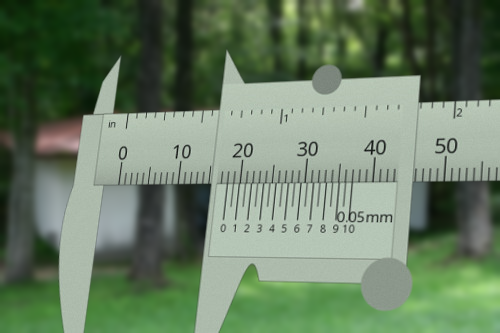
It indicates 18.0; mm
